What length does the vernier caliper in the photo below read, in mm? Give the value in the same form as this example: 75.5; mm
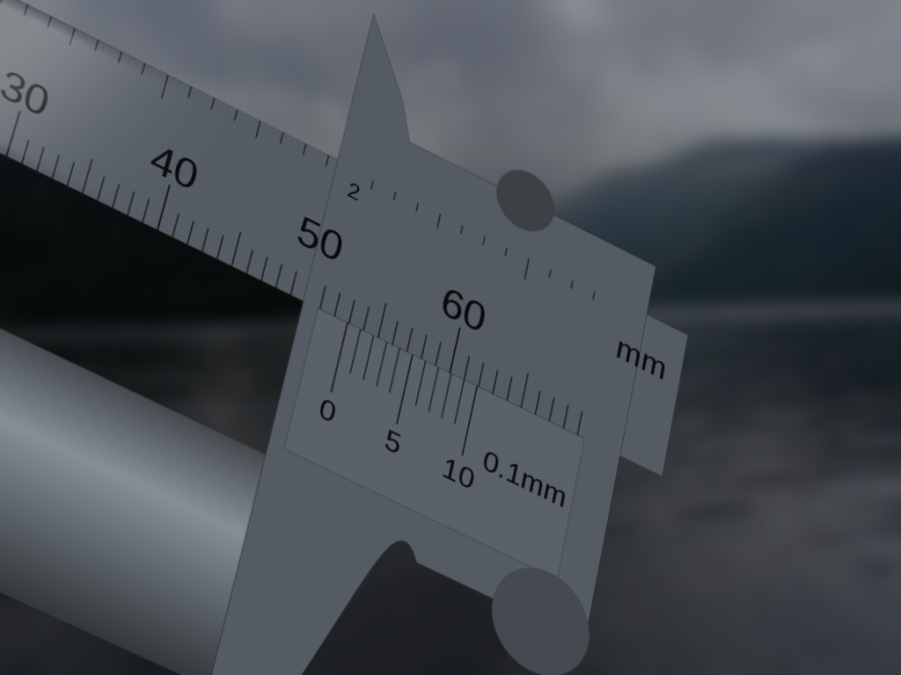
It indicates 52.9; mm
